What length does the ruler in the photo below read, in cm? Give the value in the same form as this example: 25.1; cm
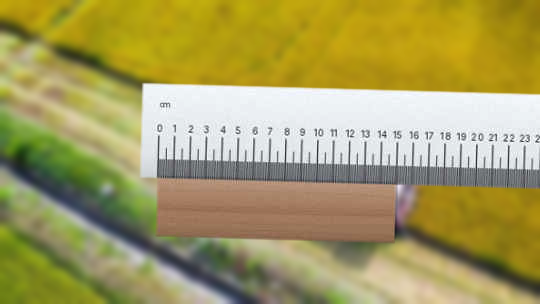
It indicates 15; cm
